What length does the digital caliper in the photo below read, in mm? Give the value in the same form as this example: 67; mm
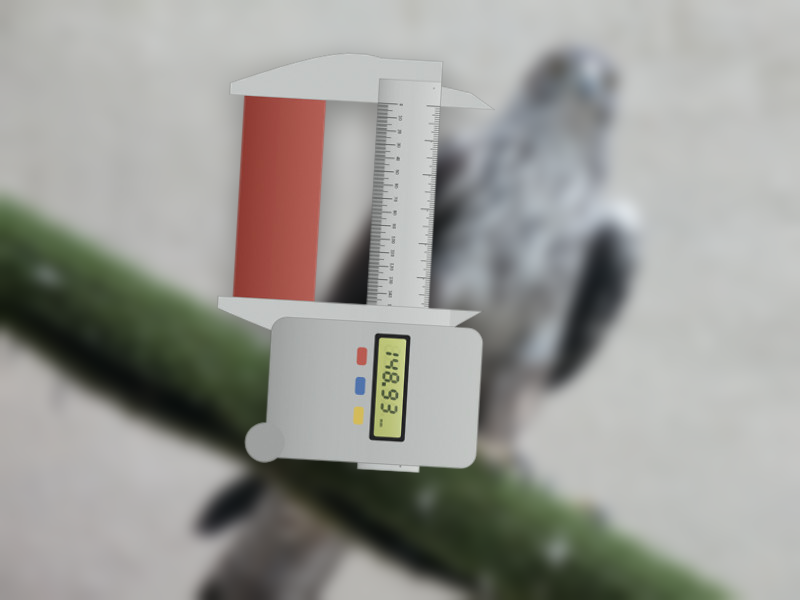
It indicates 148.93; mm
